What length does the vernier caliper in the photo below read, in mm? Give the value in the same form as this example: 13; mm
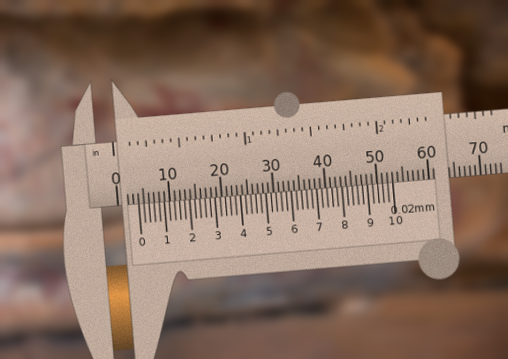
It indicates 4.0; mm
